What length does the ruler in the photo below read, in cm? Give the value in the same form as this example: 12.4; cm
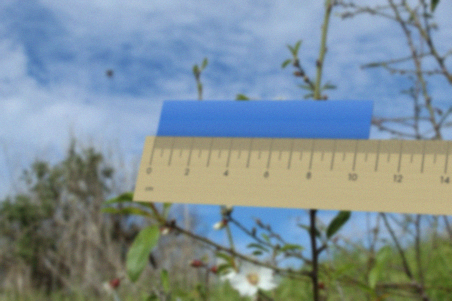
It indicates 10.5; cm
